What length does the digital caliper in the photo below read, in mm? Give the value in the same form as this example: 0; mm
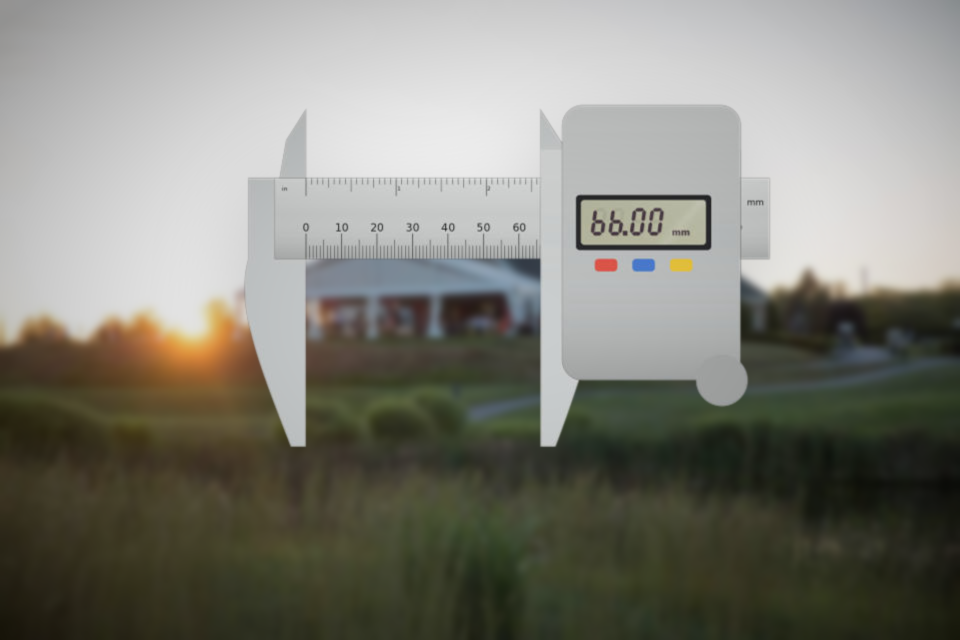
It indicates 66.00; mm
